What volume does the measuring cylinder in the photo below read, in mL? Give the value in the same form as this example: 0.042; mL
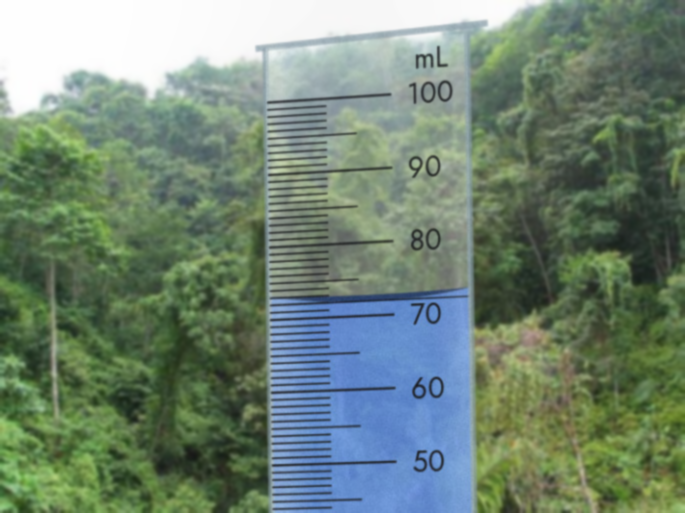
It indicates 72; mL
